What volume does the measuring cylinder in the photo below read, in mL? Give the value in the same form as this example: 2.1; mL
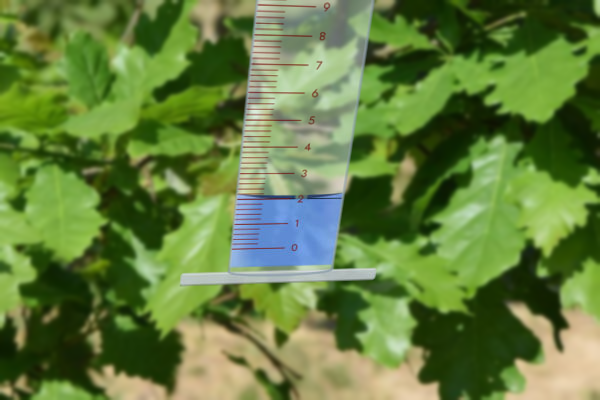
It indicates 2; mL
